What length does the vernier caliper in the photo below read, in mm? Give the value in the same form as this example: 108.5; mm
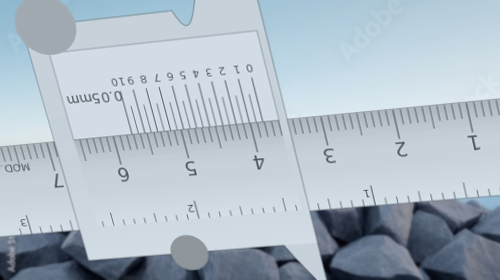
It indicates 38.2; mm
